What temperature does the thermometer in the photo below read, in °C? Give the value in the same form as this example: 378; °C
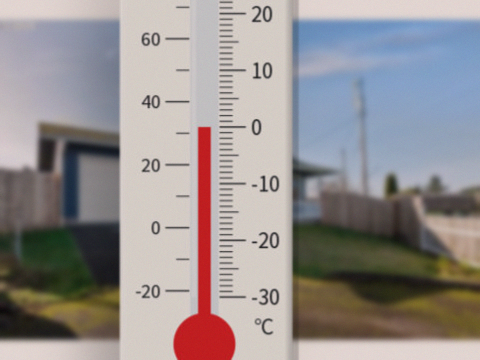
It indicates 0; °C
